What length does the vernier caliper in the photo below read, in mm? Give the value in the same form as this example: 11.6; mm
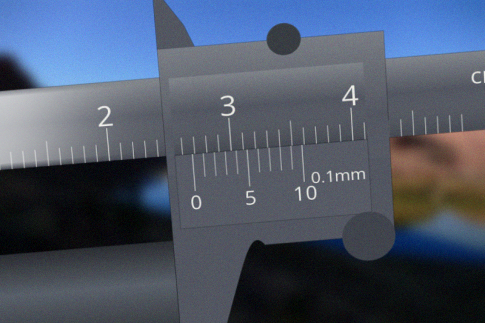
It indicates 26.8; mm
